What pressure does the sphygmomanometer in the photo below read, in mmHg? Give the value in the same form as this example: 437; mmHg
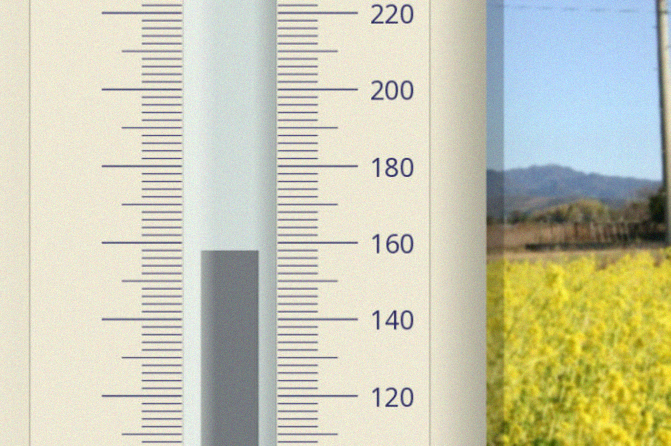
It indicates 158; mmHg
